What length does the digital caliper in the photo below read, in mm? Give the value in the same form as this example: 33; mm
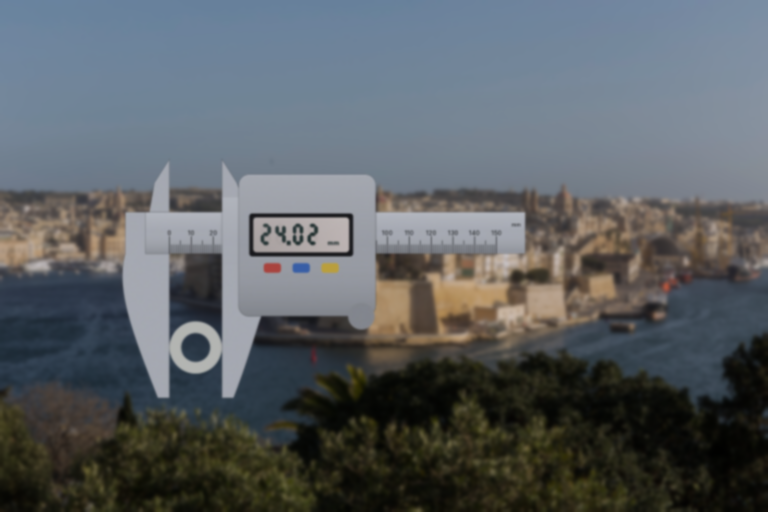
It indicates 24.02; mm
